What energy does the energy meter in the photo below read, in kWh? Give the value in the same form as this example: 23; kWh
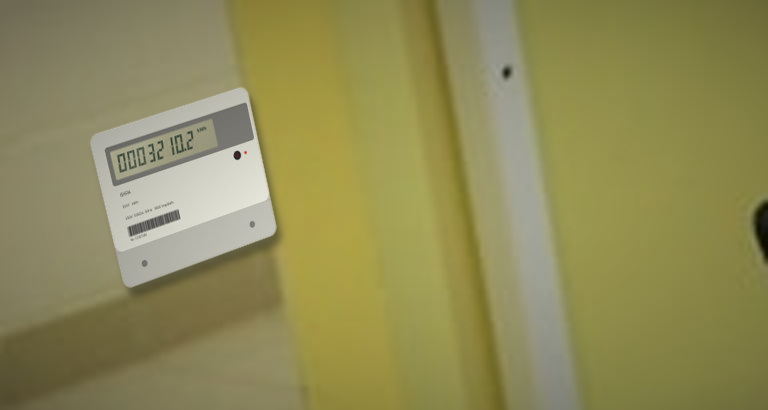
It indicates 3210.2; kWh
